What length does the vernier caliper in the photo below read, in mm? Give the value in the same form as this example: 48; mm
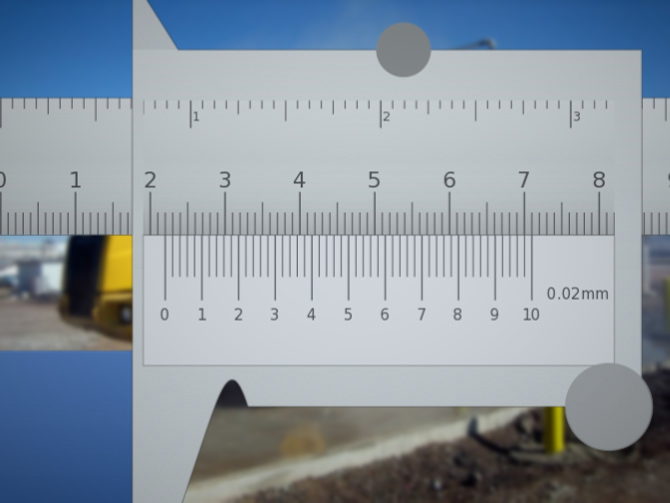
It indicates 22.0; mm
